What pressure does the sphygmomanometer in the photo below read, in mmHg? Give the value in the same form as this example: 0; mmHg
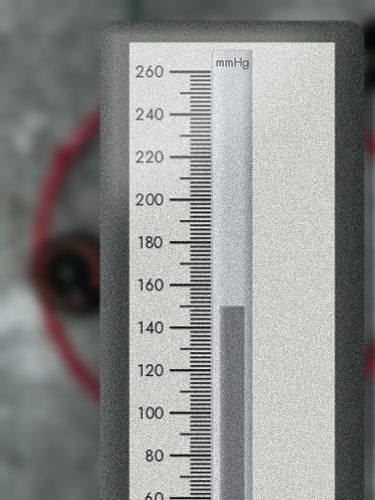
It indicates 150; mmHg
